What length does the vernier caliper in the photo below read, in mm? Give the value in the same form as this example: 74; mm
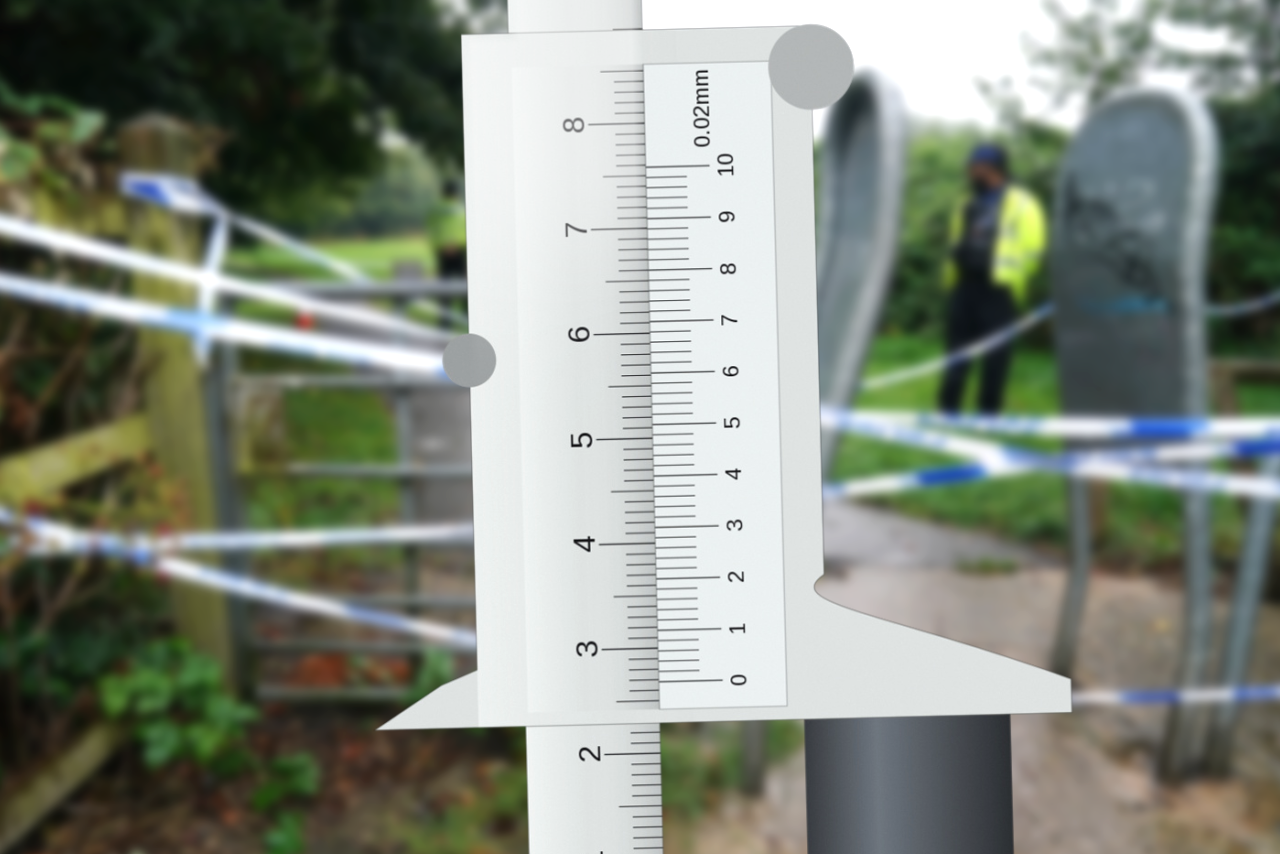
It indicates 26.8; mm
